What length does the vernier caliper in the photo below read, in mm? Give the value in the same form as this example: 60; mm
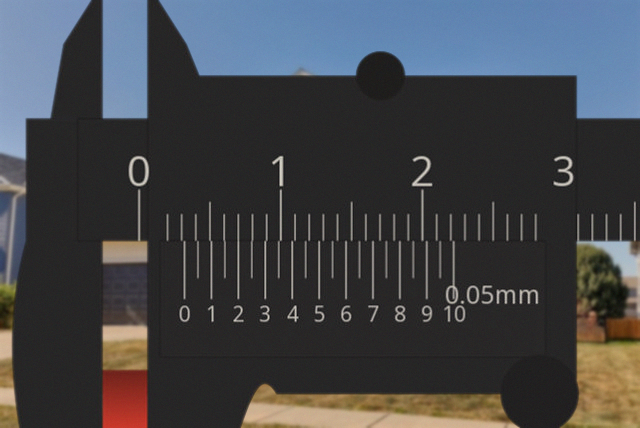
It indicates 3.2; mm
